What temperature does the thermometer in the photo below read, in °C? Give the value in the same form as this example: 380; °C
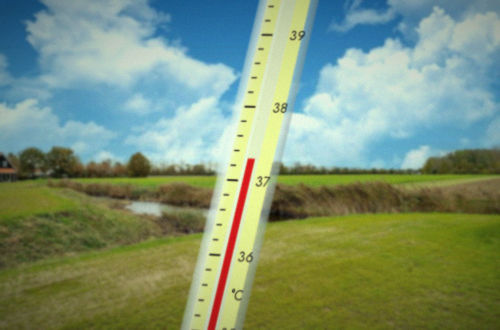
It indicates 37.3; °C
